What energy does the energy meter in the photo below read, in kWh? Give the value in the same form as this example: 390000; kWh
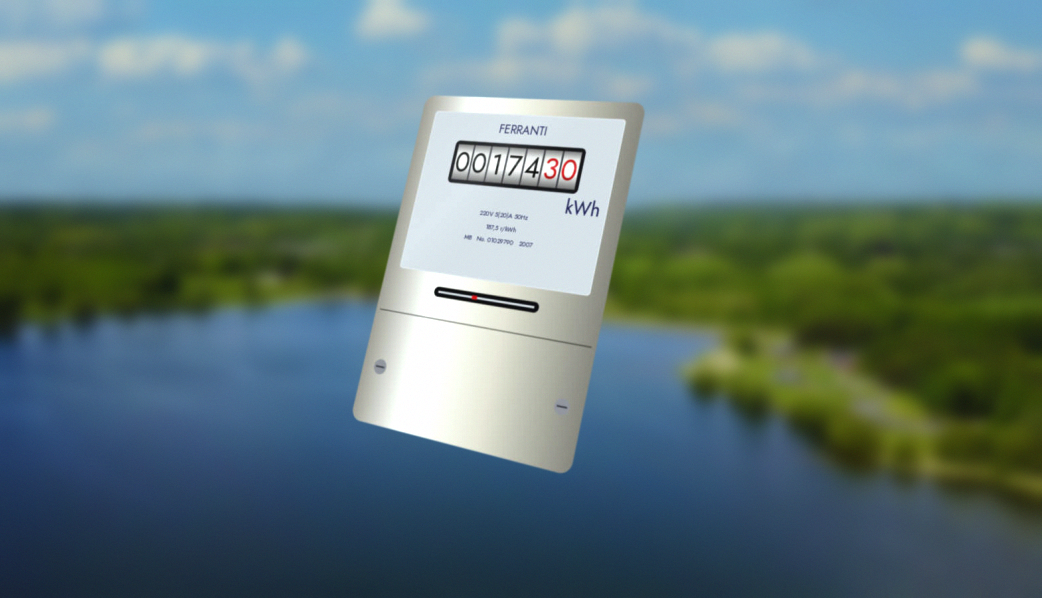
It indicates 174.30; kWh
